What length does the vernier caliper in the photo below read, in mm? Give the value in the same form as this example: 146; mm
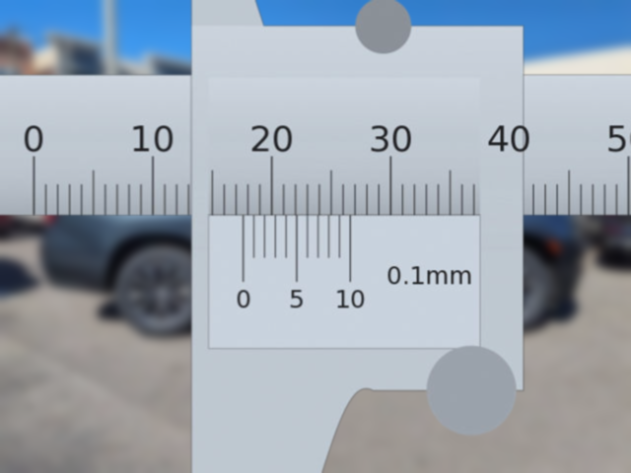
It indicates 17.6; mm
